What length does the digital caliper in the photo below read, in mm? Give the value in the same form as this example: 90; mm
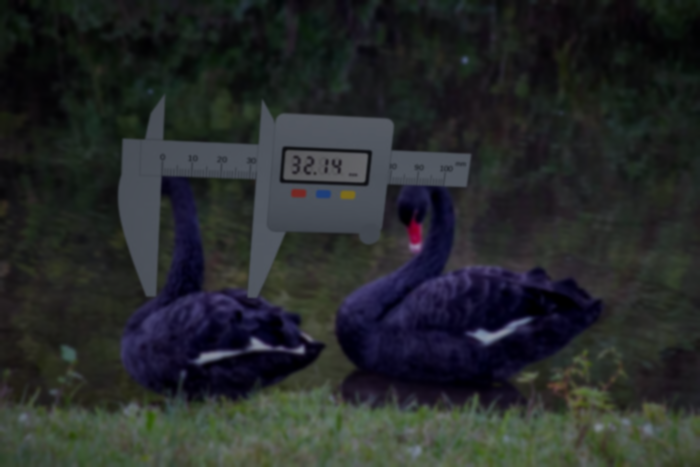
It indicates 32.14; mm
